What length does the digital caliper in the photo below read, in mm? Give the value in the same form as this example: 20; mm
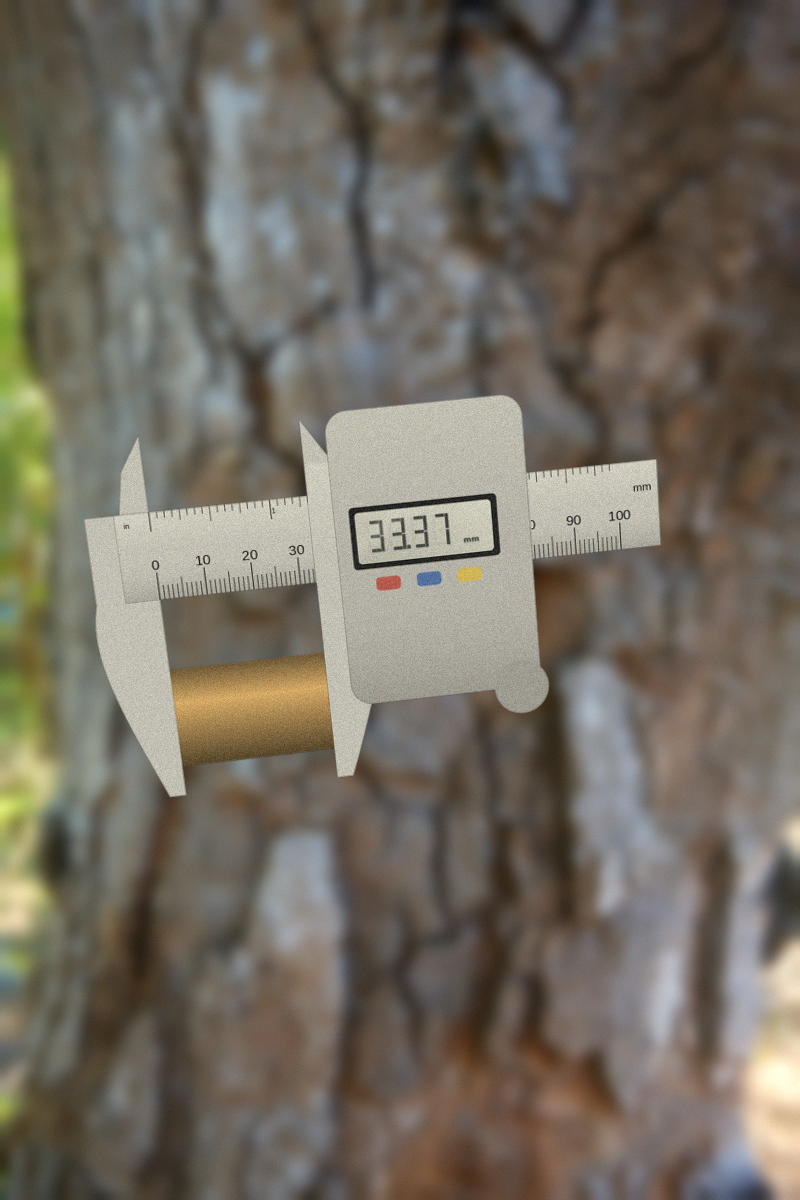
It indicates 33.37; mm
